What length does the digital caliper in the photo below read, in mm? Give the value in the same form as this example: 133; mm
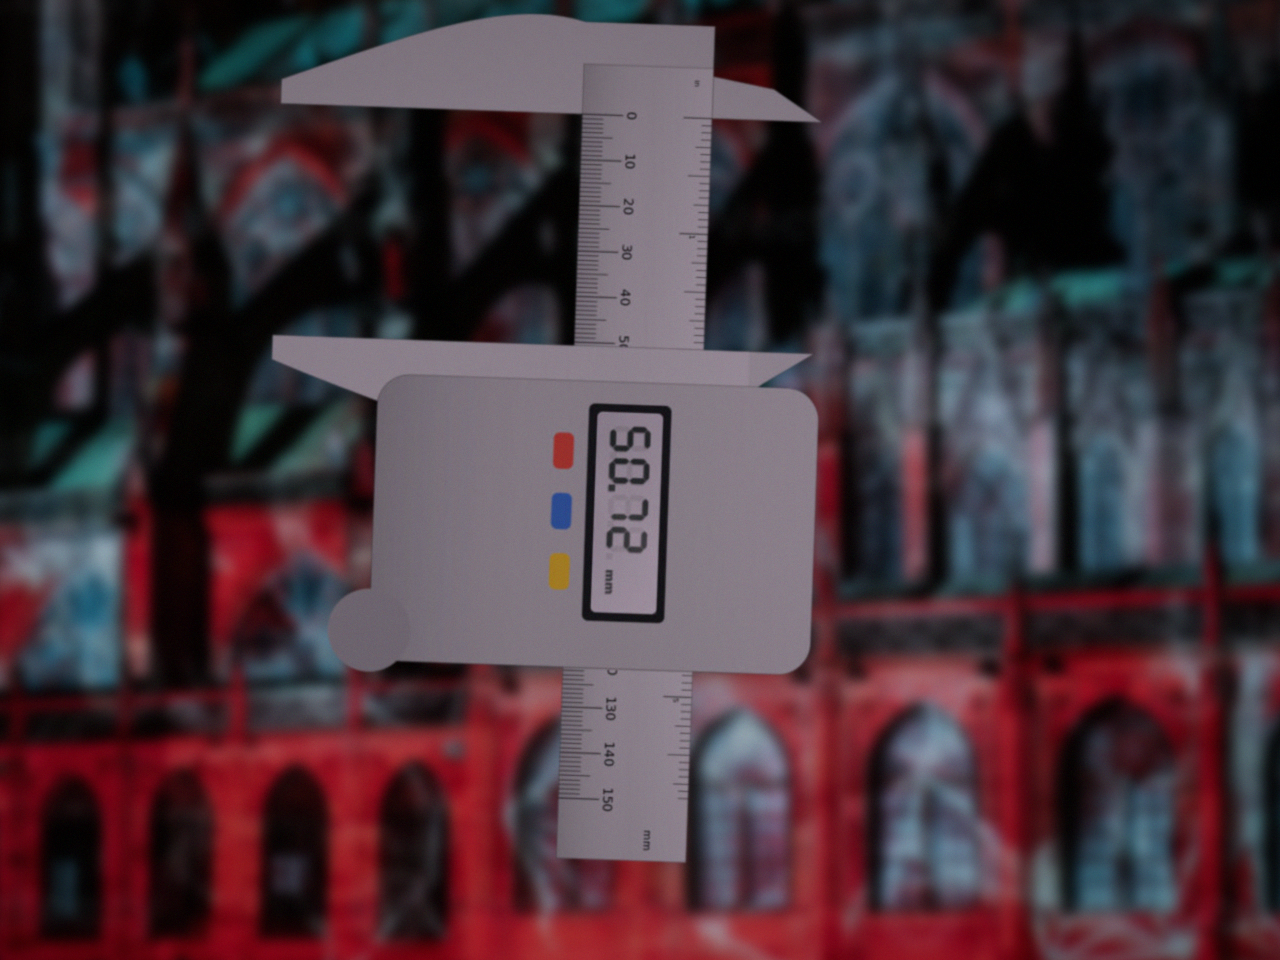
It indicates 50.72; mm
